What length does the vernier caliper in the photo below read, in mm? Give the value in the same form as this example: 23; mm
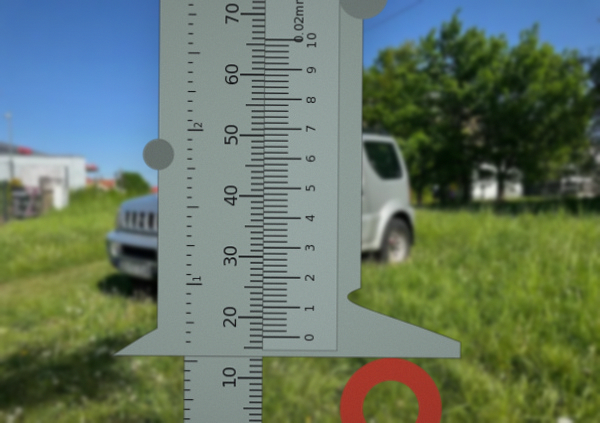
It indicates 16.8; mm
